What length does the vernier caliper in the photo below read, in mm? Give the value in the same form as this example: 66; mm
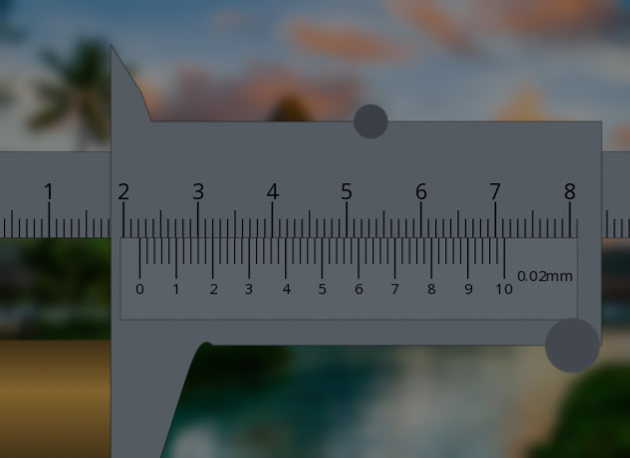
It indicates 22.2; mm
